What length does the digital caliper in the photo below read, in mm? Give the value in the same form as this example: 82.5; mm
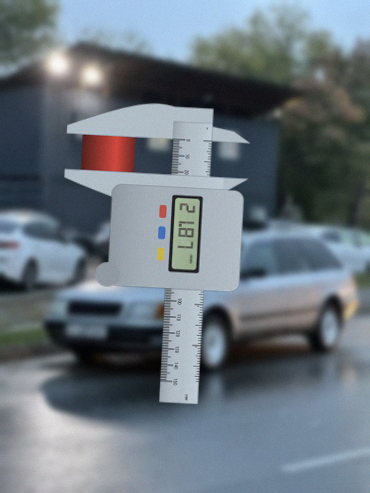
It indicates 21.87; mm
